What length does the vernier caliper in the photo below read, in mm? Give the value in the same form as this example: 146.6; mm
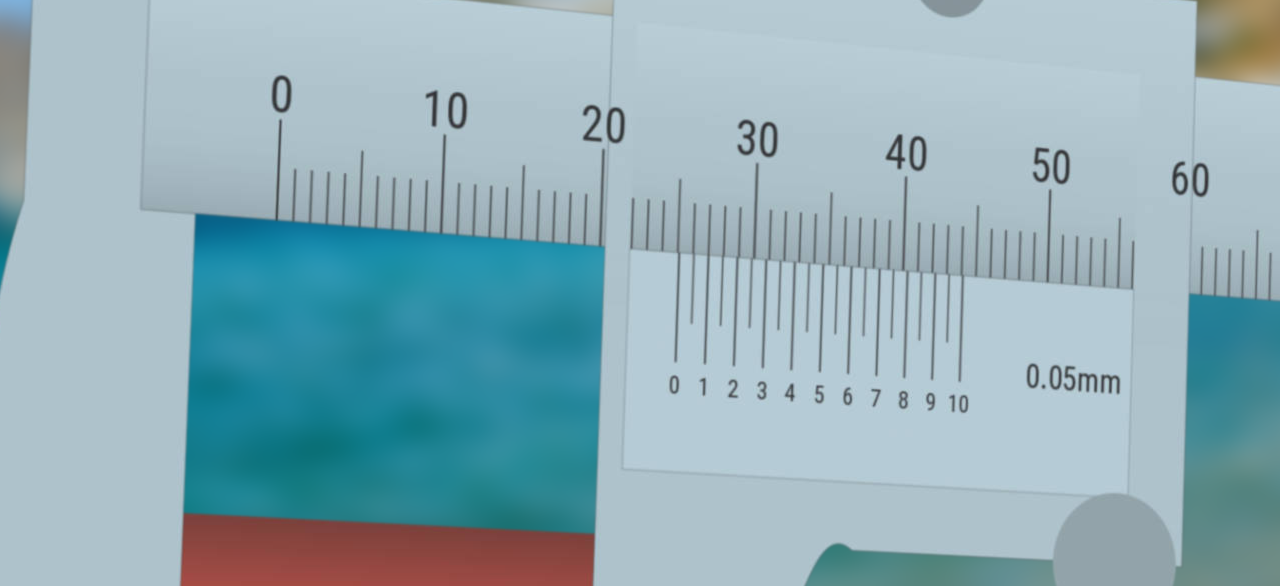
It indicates 25.1; mm
